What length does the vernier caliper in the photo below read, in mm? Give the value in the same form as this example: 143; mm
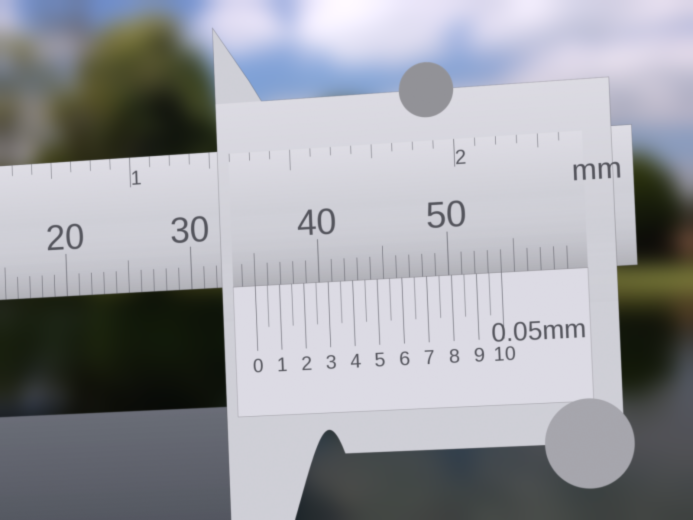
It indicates 35.0; mm
